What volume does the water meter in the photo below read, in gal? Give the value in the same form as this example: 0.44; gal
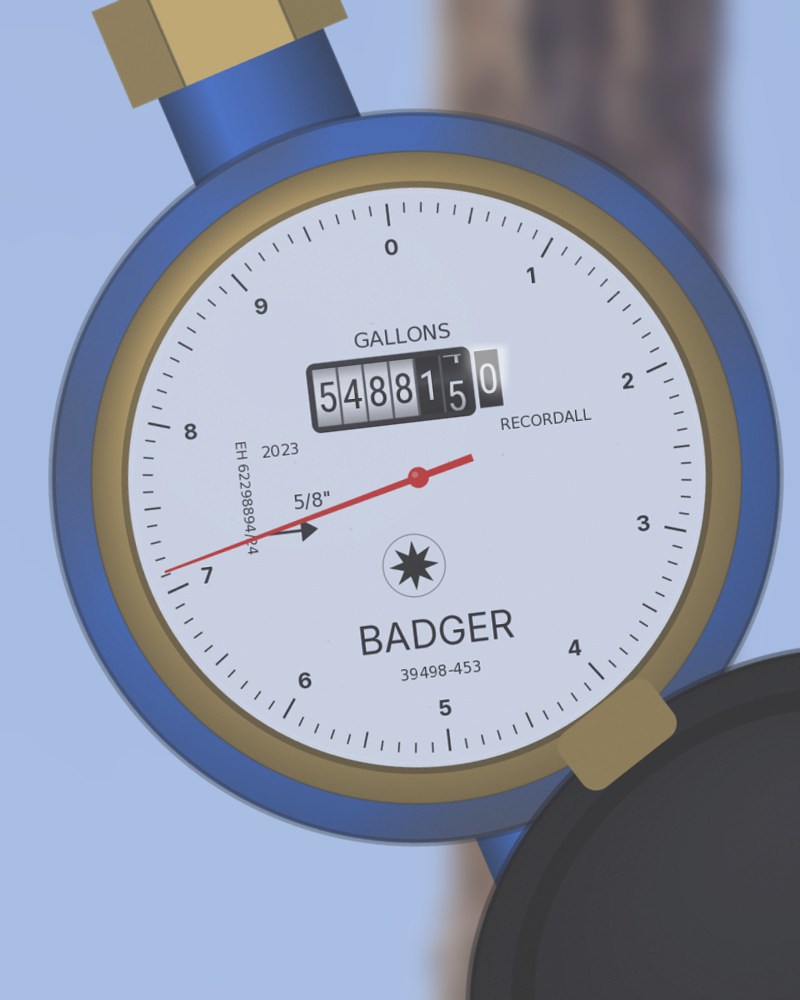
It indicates 5488147.1; gal
